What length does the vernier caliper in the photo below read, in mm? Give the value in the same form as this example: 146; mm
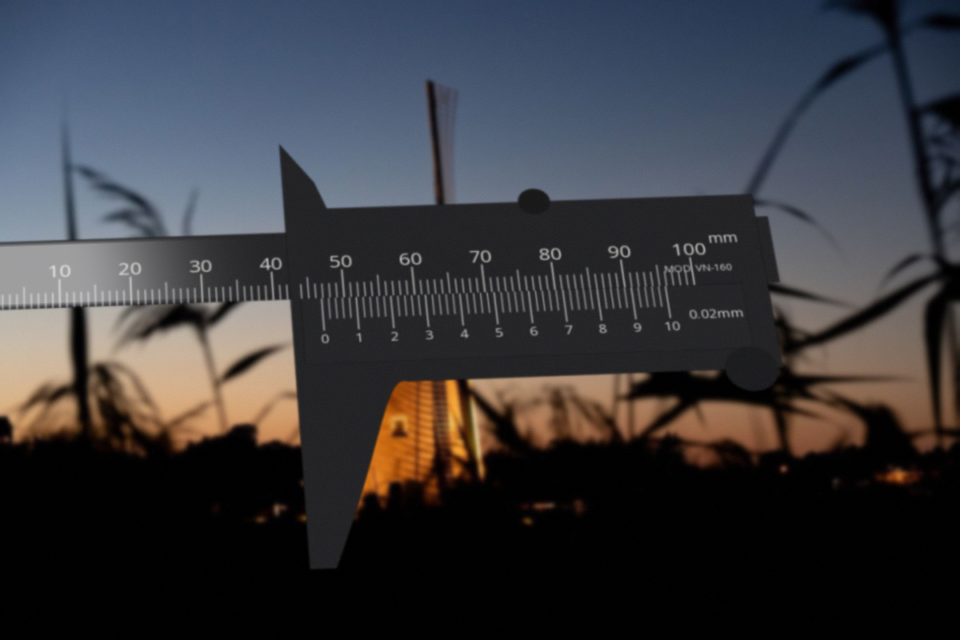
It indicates 46.8; mm
